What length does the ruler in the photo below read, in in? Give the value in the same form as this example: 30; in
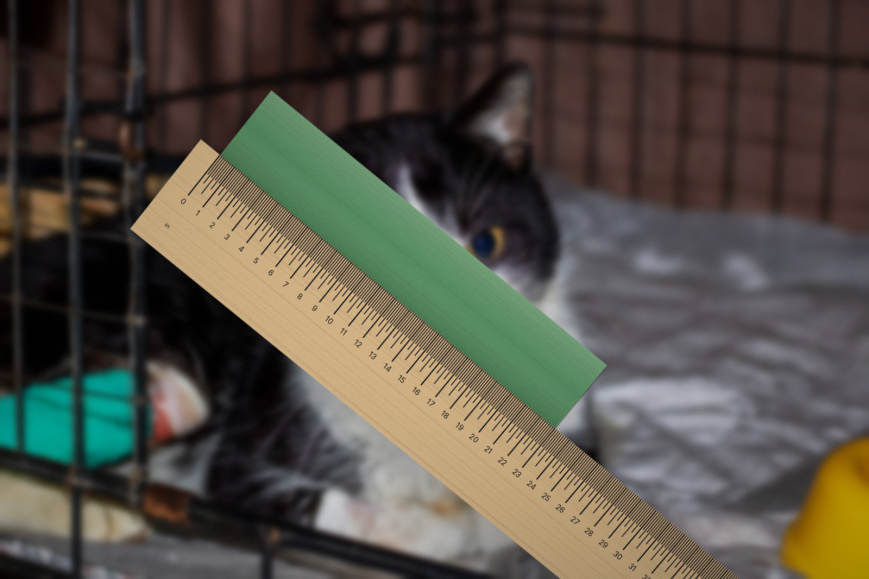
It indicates 23; in
